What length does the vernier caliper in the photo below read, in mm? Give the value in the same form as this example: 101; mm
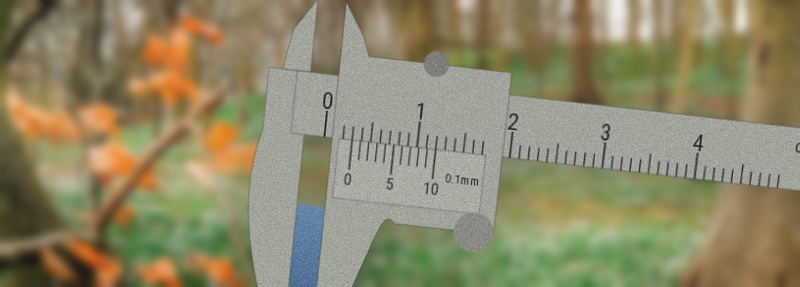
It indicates 3.0; mm
